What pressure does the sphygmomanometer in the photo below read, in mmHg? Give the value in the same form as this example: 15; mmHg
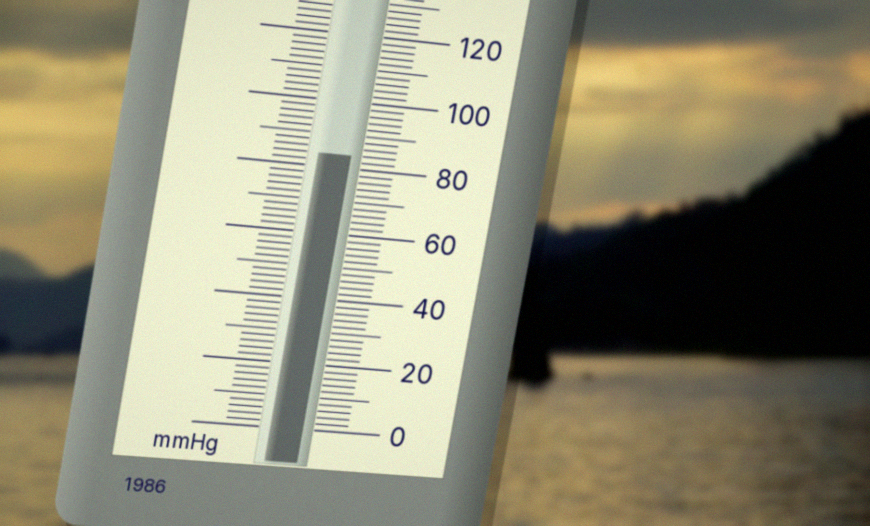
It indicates 84; mmHg
